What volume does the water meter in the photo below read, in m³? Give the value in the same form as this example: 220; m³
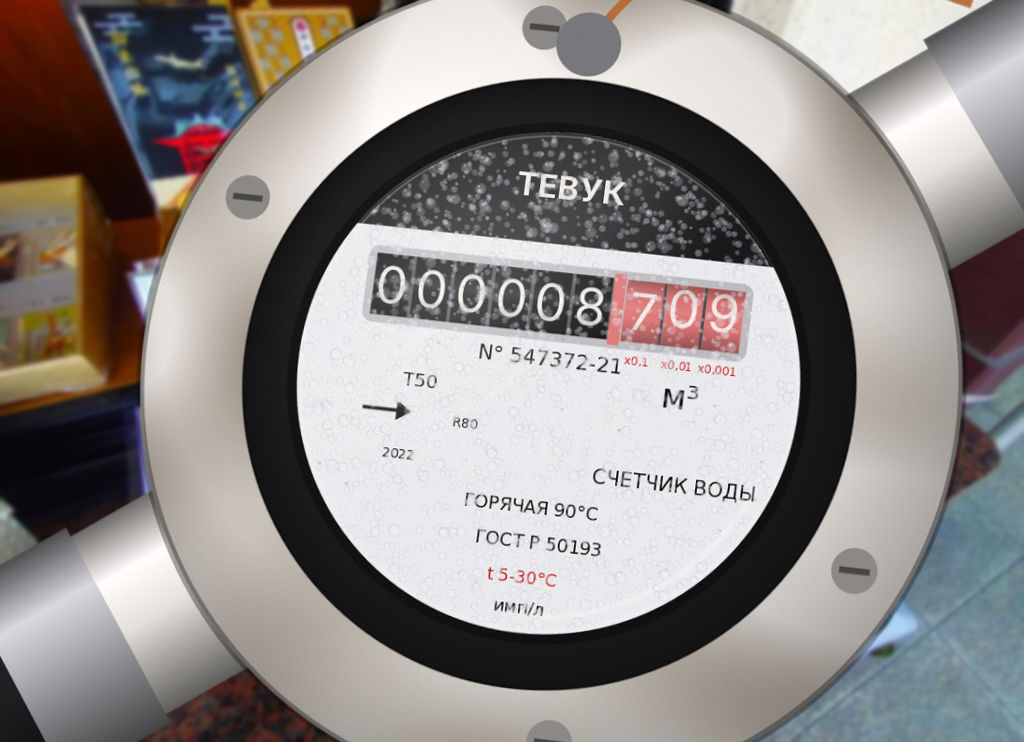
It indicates 8.709; m³
